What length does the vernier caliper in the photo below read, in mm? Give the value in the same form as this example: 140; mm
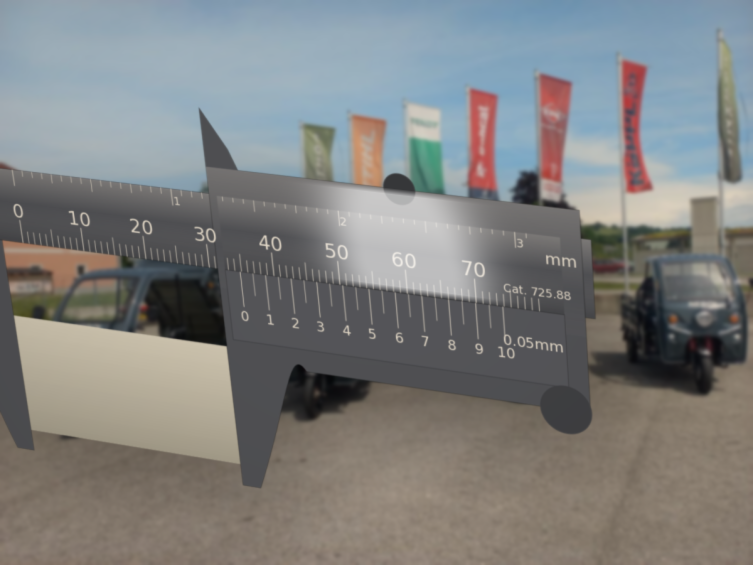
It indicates 34.8; mm
